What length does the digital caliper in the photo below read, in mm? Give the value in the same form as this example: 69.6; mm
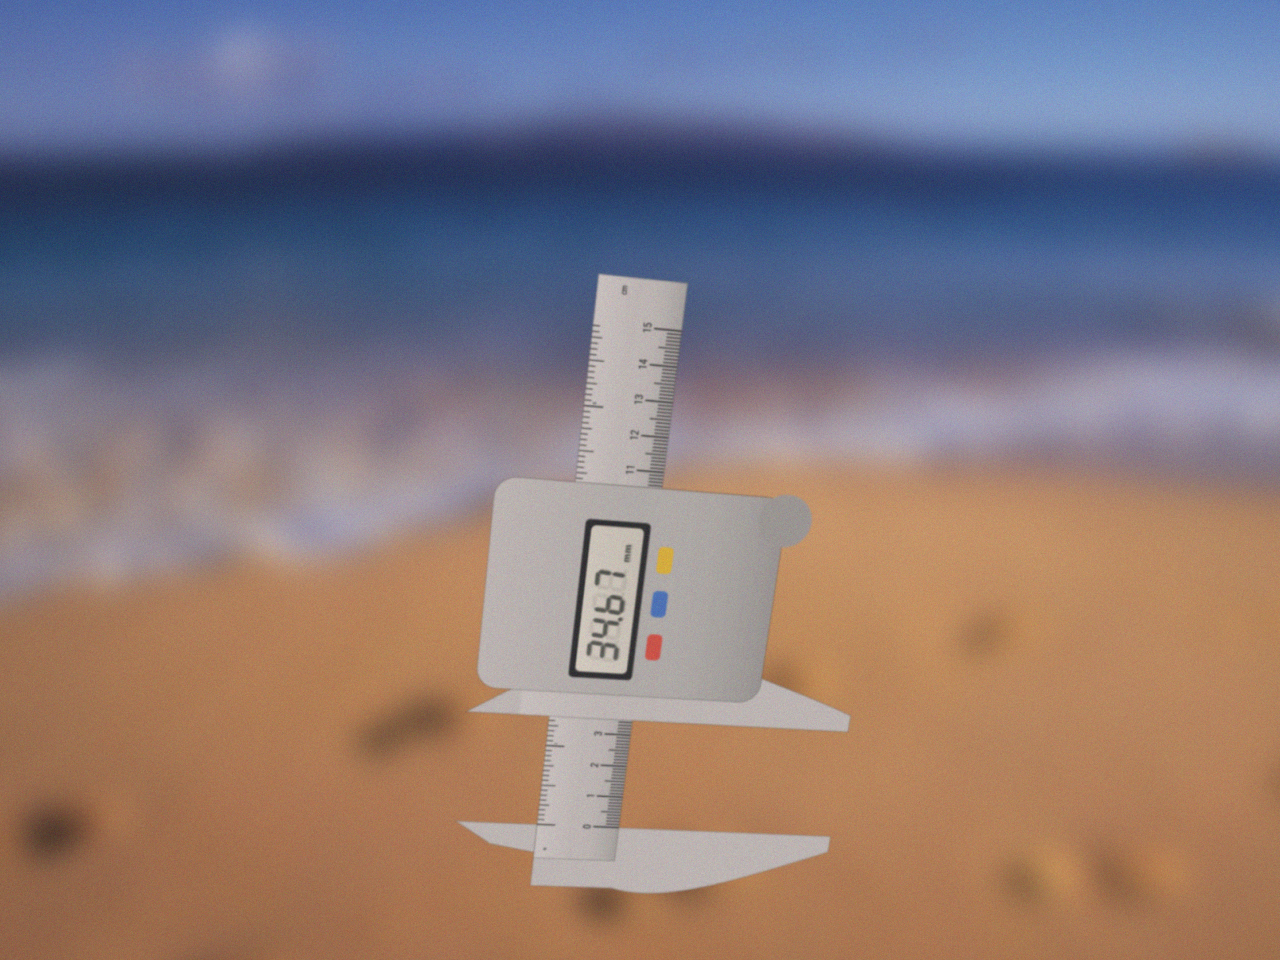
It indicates 34.67; mm
